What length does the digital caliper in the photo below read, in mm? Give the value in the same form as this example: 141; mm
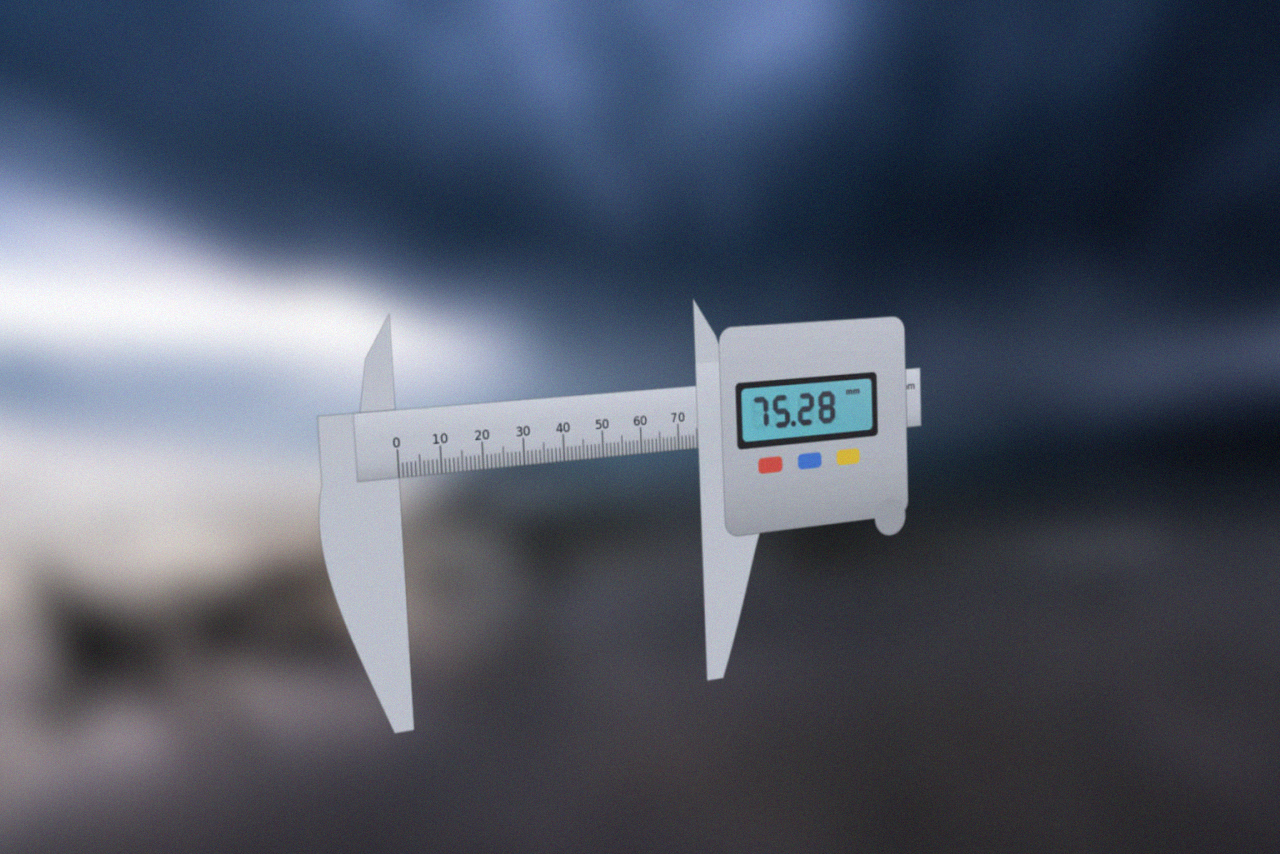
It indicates 75.28; mm
